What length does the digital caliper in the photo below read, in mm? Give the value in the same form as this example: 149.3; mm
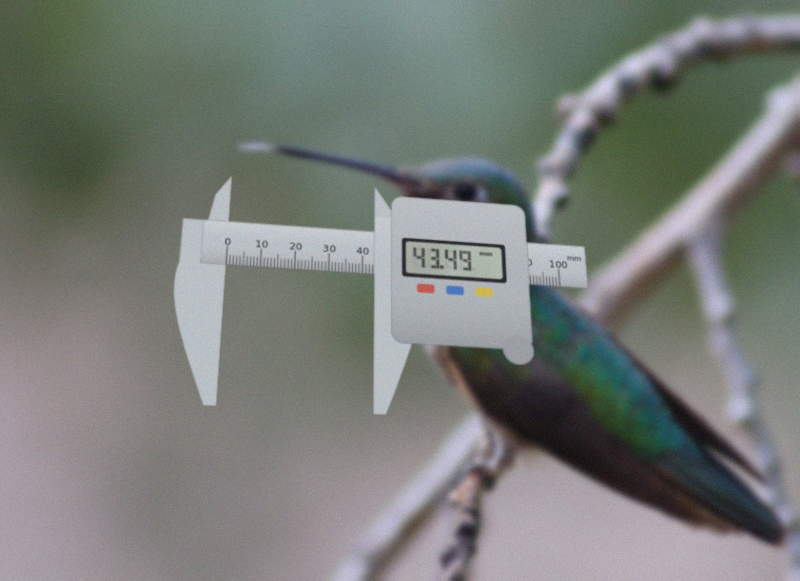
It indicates 43.49; mm
